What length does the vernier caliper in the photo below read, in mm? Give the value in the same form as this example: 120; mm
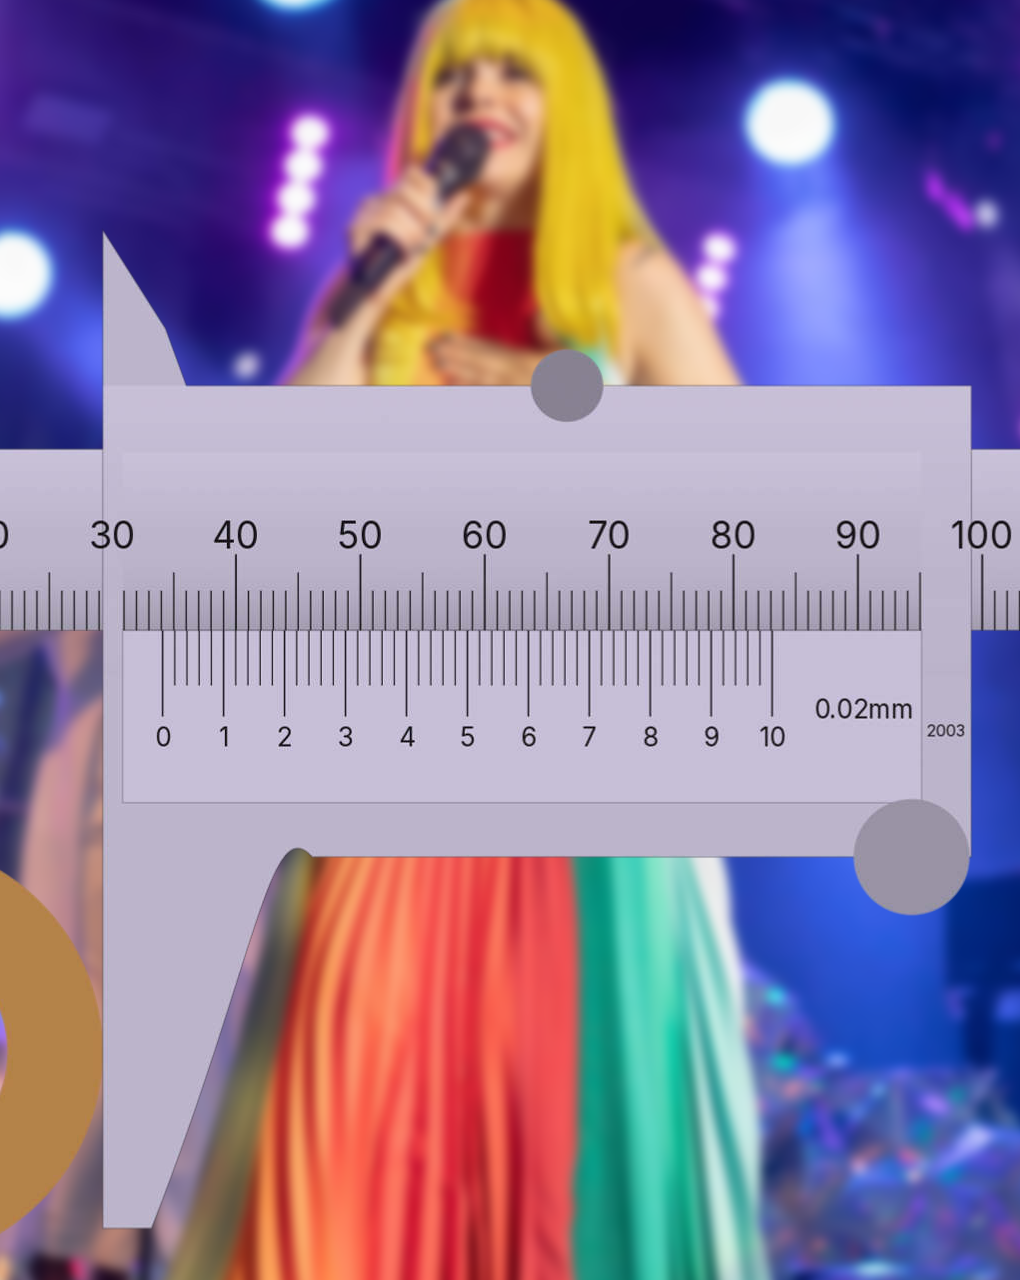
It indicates 34.1; mm
